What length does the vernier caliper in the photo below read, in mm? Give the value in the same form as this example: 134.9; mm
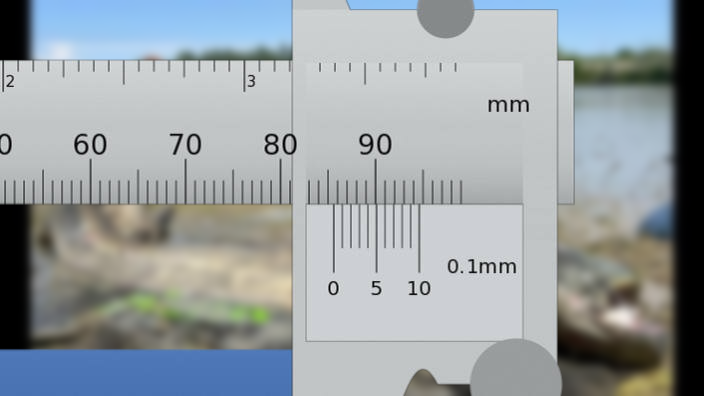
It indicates 85.6; mm
